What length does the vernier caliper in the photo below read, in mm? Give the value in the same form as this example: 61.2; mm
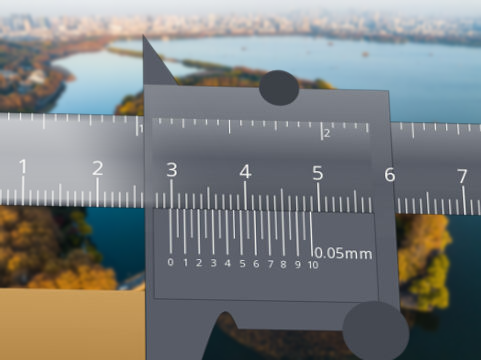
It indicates 29.8; mm
